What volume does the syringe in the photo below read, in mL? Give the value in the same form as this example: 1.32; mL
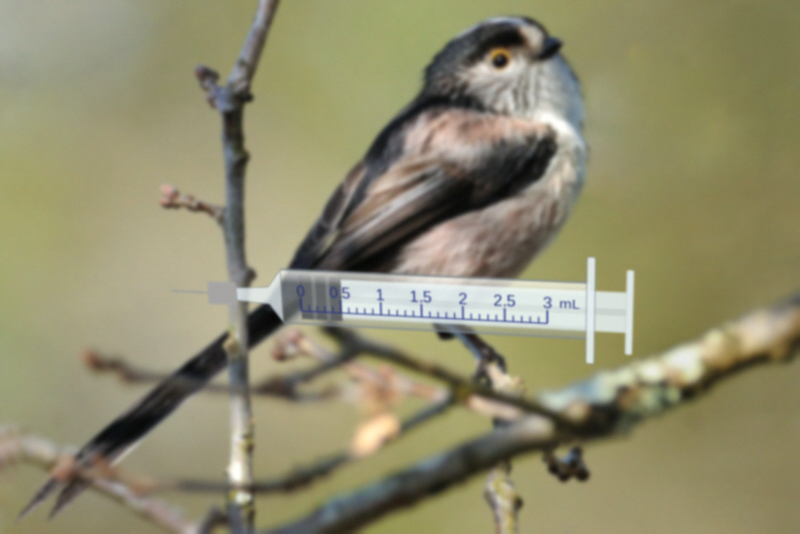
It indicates 0; mL
